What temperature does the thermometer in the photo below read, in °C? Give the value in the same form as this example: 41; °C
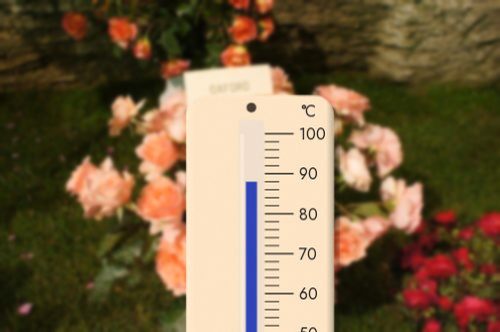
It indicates 88; °C
